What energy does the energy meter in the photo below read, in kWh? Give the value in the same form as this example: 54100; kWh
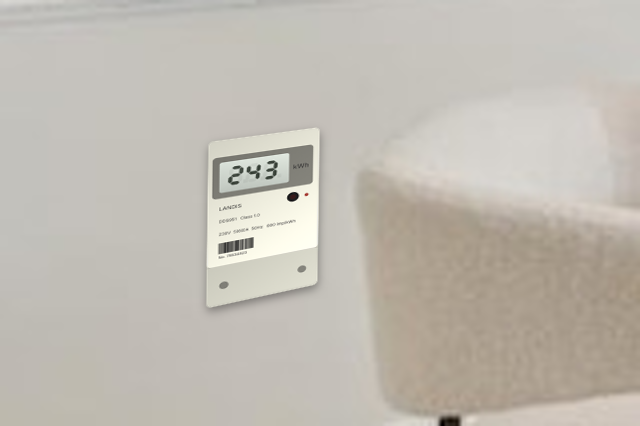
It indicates 243; kWh
